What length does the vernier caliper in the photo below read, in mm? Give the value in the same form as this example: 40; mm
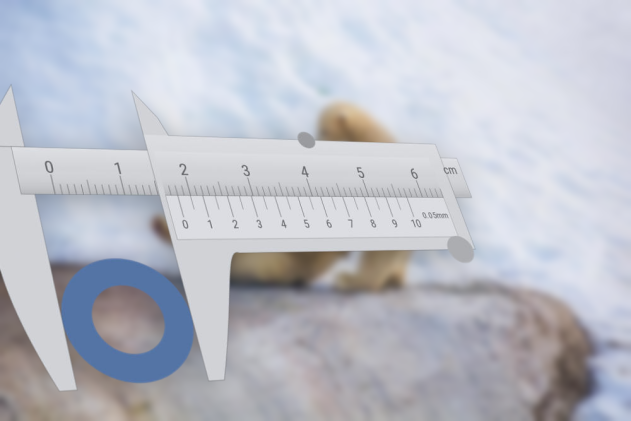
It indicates 18.0; mm
